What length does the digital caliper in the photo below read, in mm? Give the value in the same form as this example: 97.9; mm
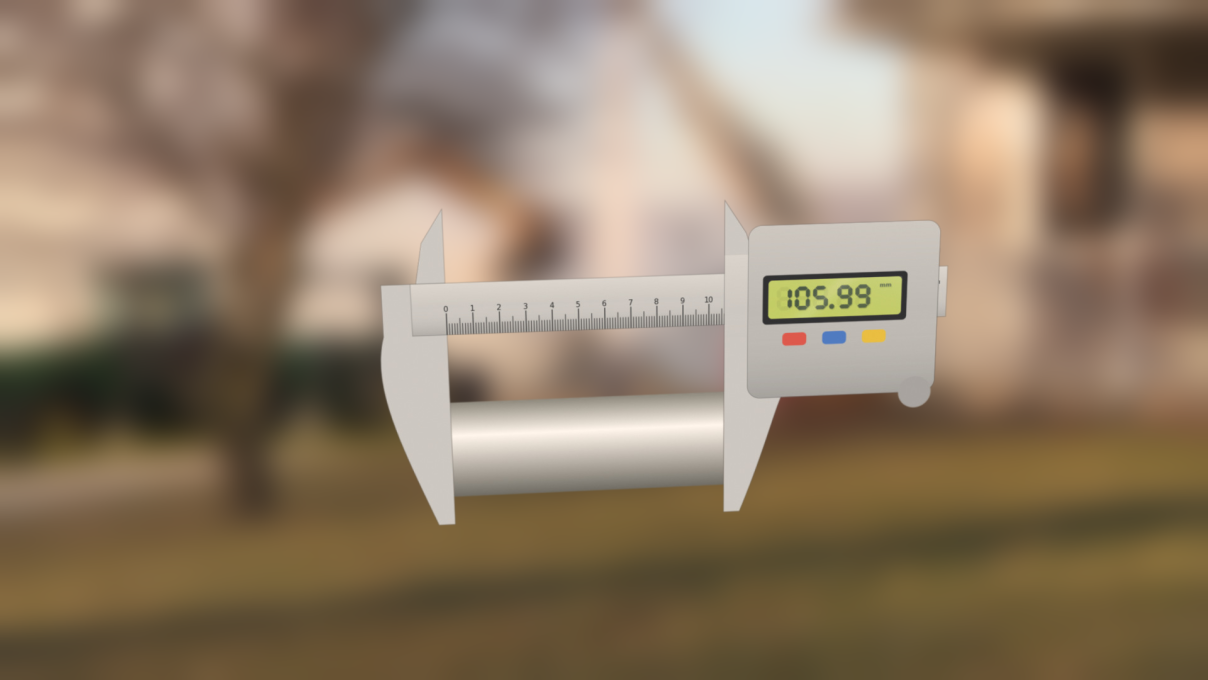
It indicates 105.99; mm
